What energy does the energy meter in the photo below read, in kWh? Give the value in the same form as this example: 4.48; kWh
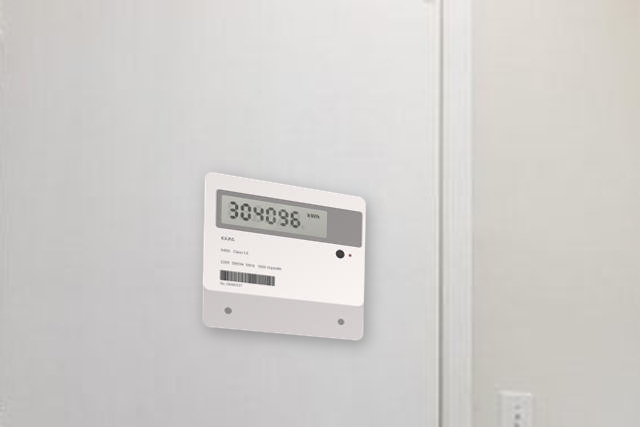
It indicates 304096; kWh
